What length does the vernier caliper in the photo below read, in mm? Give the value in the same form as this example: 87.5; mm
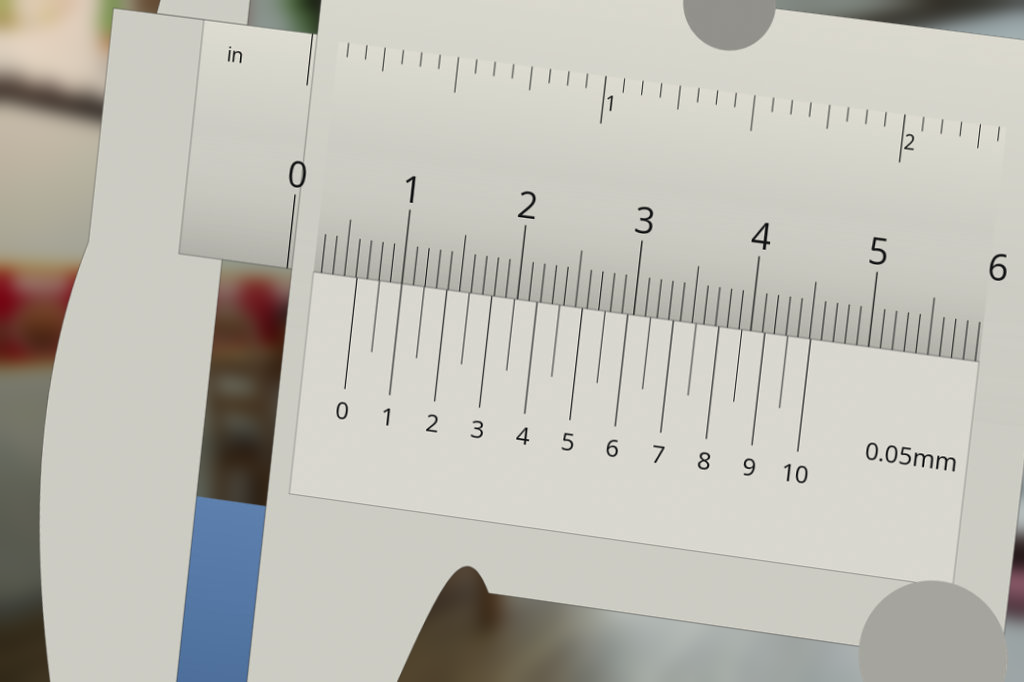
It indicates 6.1; mm
